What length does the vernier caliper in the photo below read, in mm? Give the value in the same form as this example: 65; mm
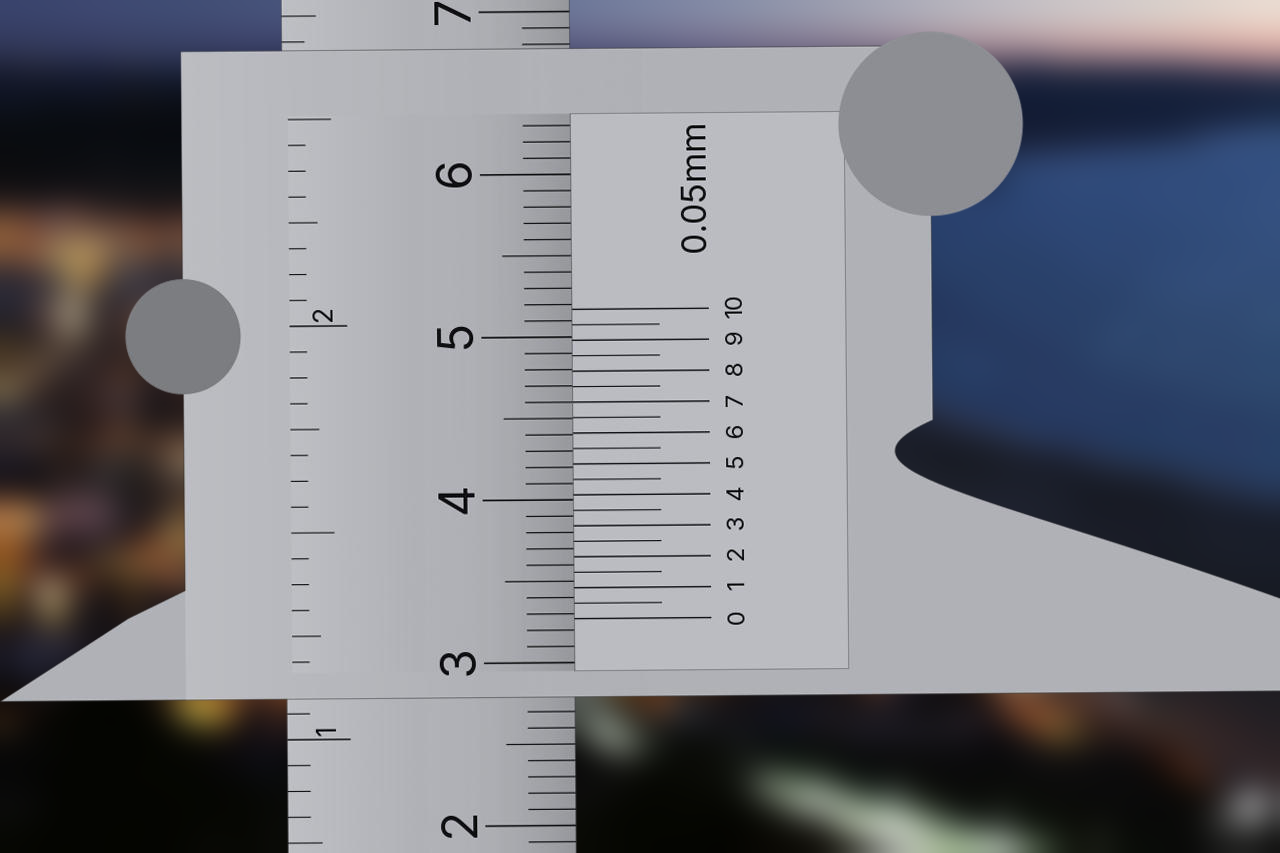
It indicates 32.7; mm
